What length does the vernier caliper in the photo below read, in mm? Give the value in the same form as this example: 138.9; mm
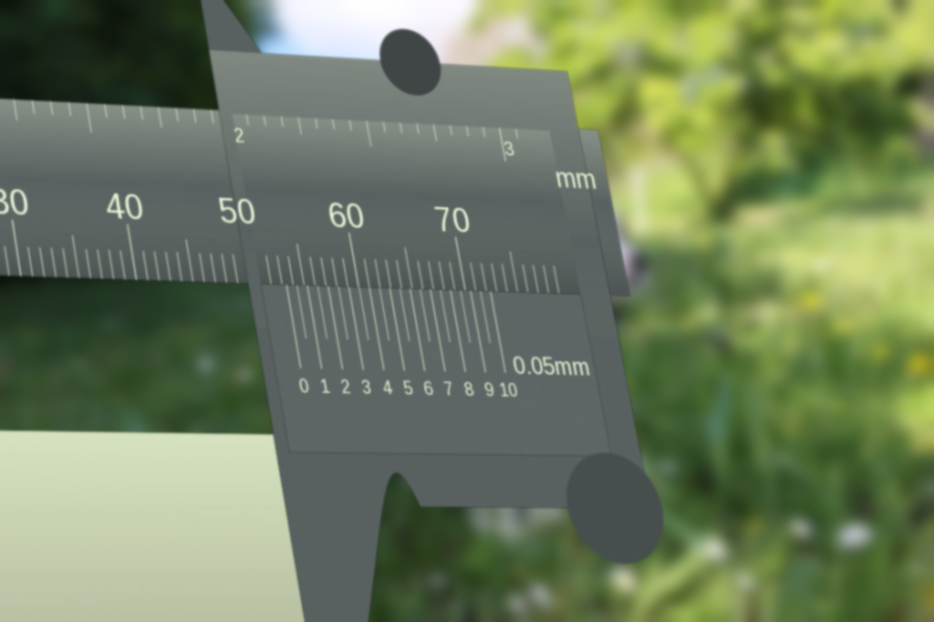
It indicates 53.4; mm
